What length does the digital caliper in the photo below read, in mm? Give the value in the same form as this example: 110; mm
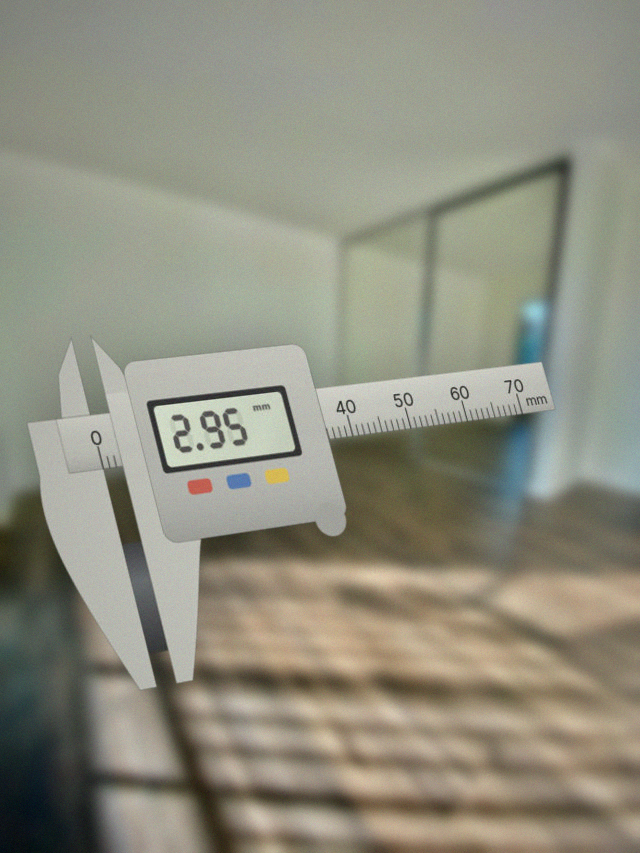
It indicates 2.95; mm
